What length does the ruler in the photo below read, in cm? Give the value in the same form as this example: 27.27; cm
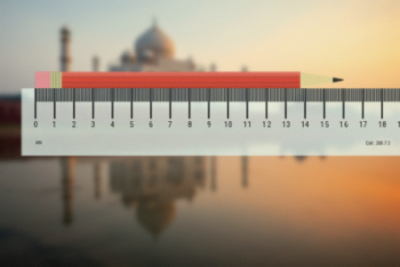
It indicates 16; cm
